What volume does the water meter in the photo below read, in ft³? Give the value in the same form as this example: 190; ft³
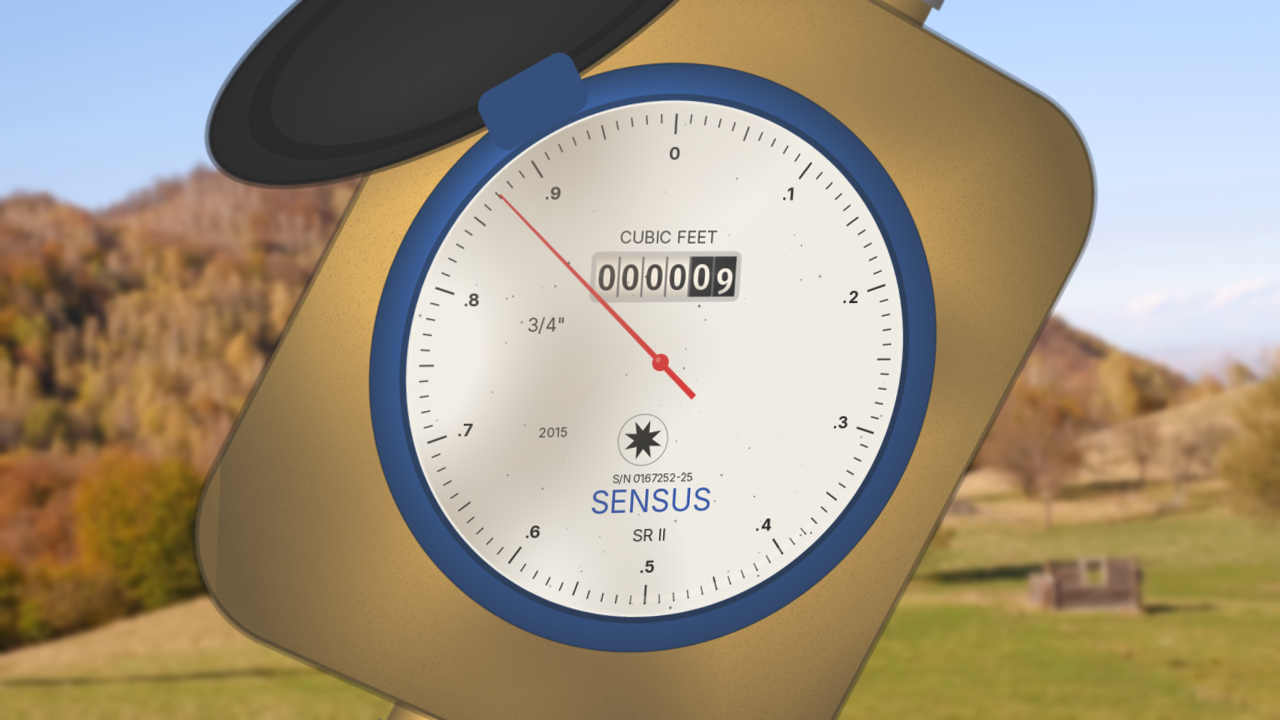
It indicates 8.87; ft³
